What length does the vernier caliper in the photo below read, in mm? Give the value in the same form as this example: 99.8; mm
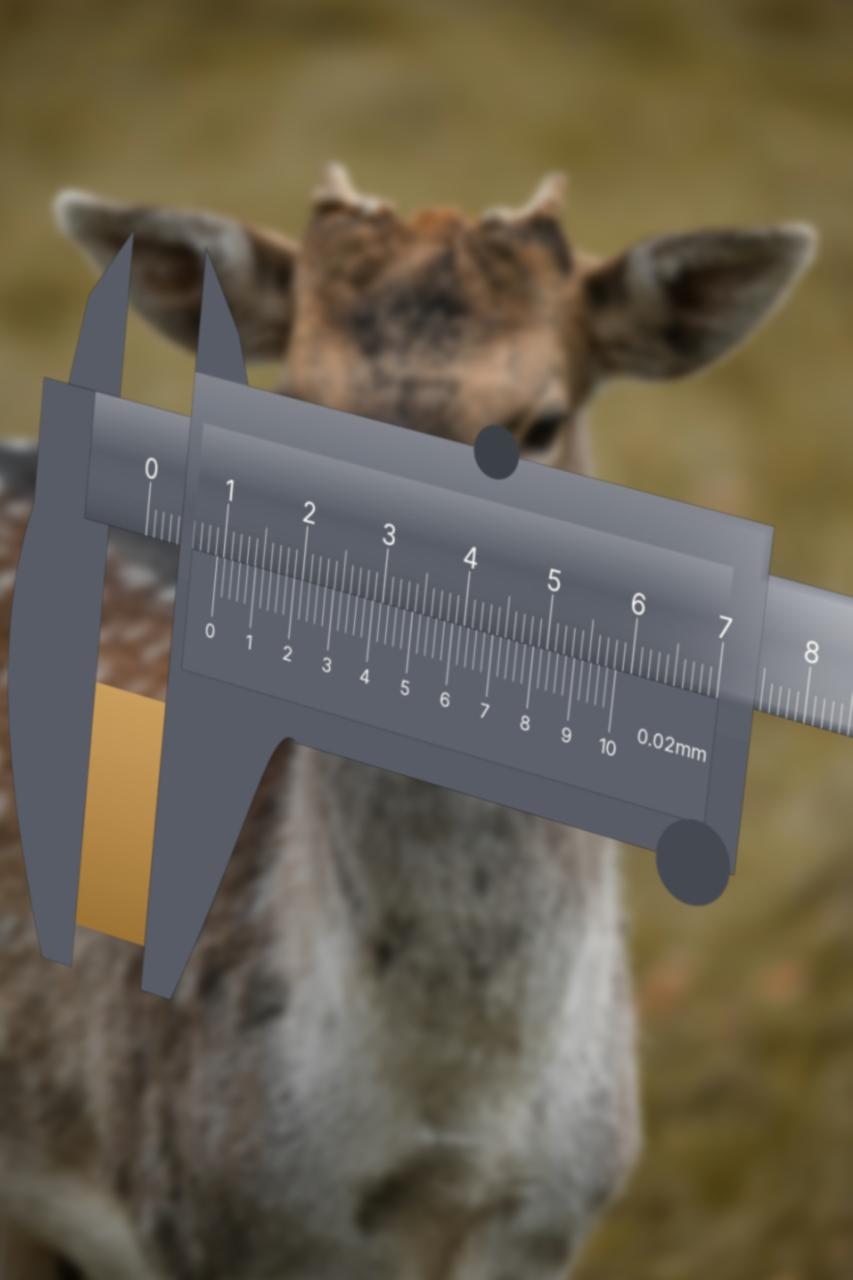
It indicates 9.2; mm
